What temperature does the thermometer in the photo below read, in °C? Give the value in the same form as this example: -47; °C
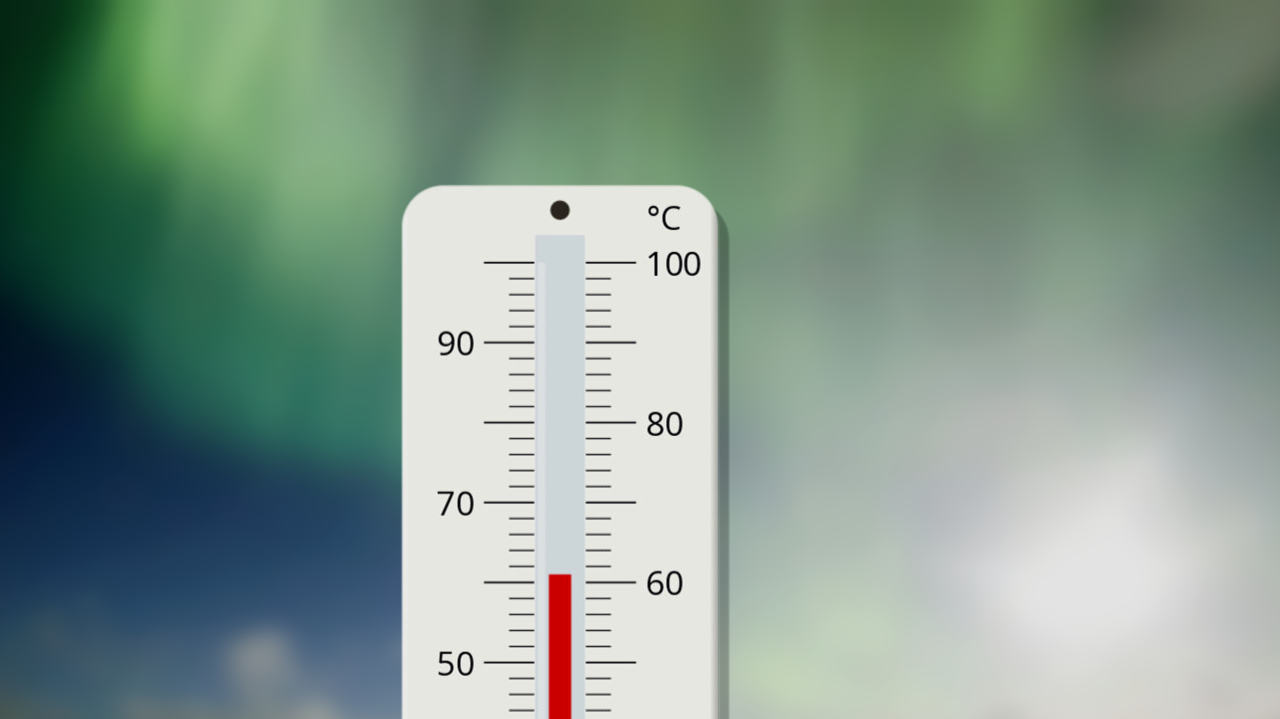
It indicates 61; °C
